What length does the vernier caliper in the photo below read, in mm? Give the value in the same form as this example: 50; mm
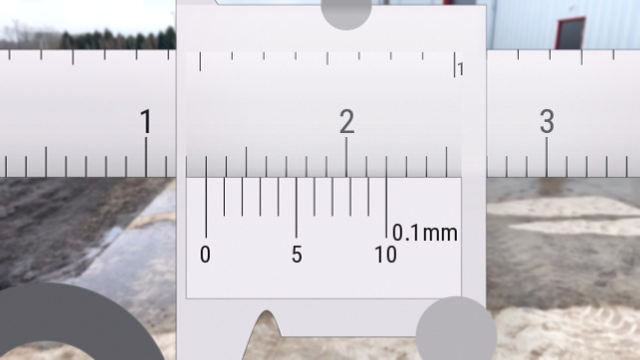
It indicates 13.0; mm
